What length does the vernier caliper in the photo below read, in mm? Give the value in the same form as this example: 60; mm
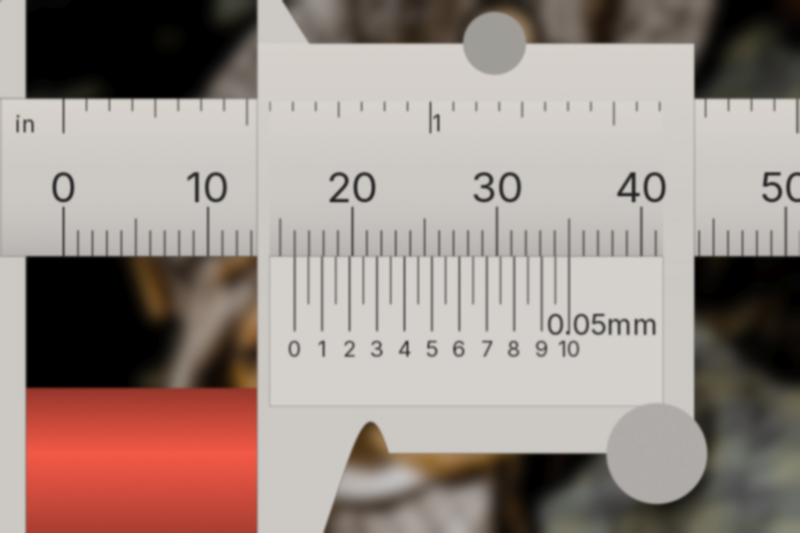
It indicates 16.0; mm
